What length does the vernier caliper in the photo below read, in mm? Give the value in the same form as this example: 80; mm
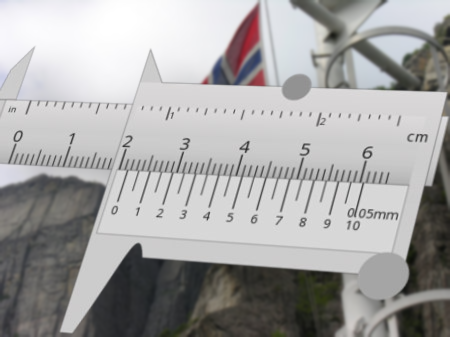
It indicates 21.5; mm
